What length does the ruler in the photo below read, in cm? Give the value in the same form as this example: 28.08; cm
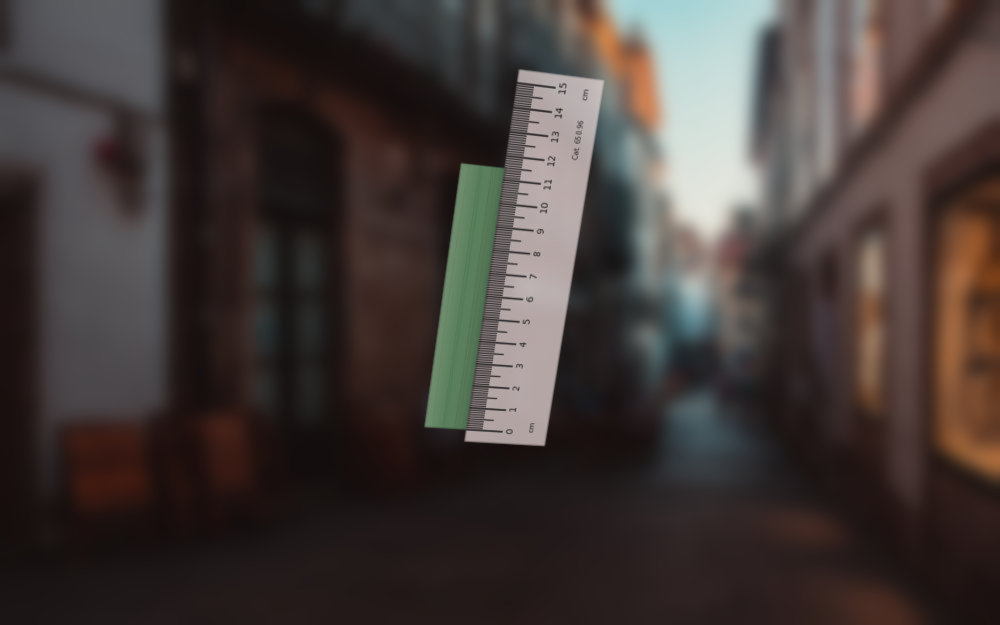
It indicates 11.5; cm
